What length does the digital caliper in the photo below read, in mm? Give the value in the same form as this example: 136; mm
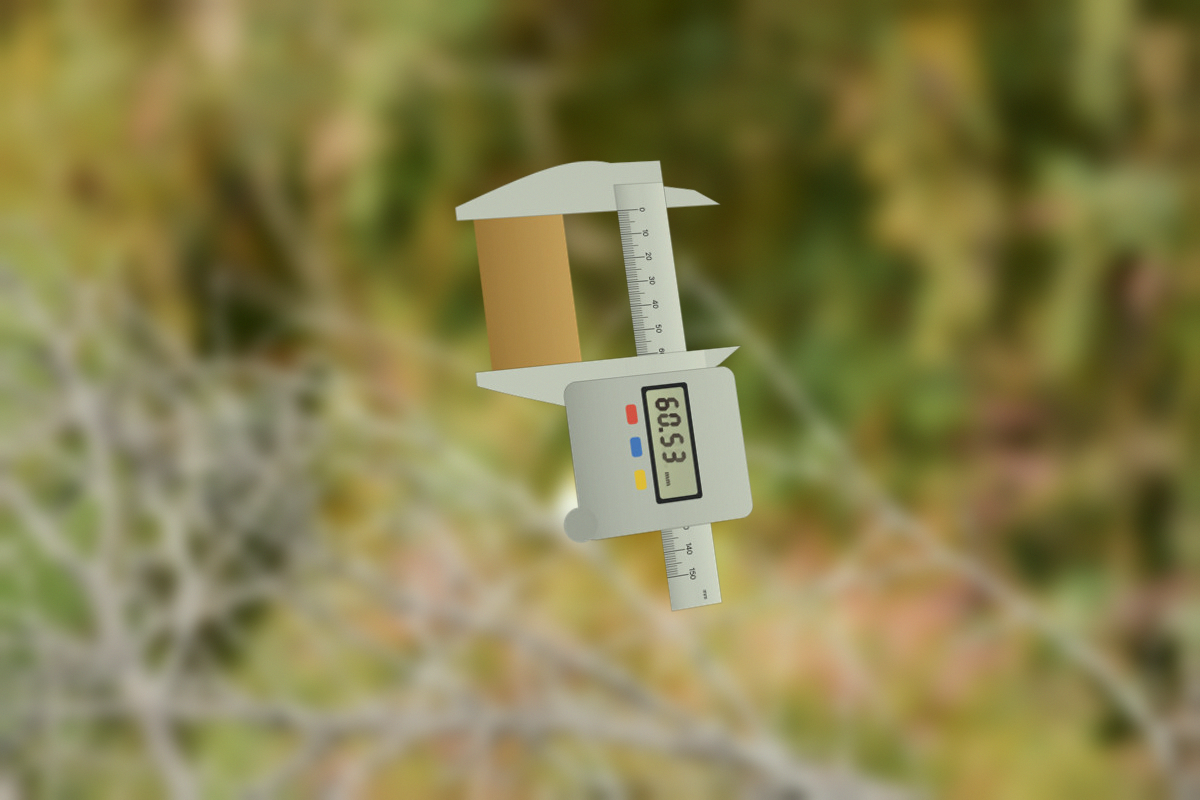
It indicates 60.53; mm
